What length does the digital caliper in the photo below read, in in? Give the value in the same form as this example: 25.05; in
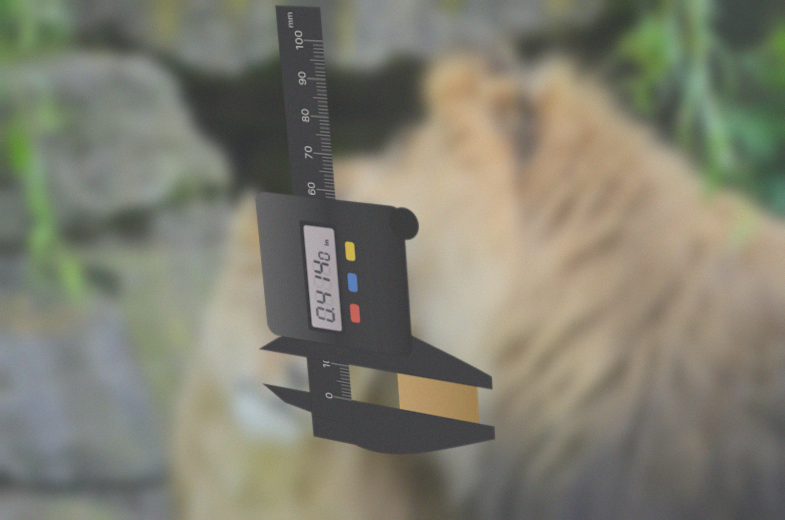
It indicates 0.4140; in
